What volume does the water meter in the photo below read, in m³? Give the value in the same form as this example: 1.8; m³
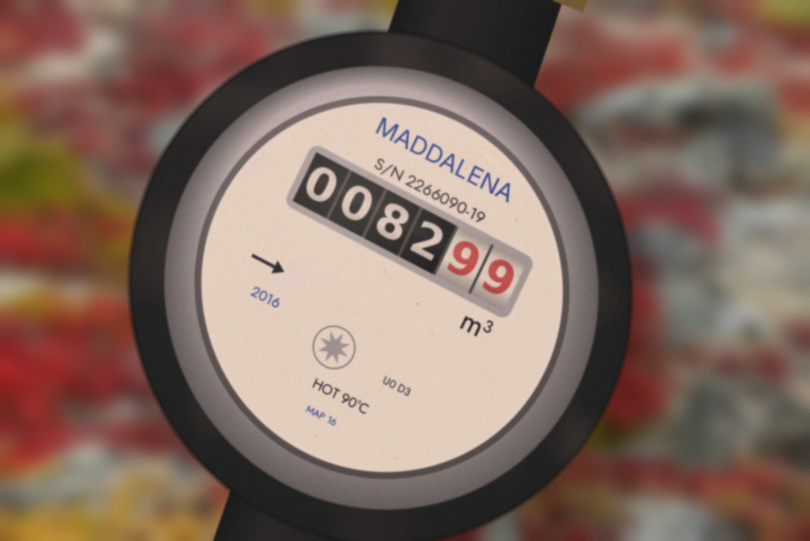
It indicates 82.99; m³
